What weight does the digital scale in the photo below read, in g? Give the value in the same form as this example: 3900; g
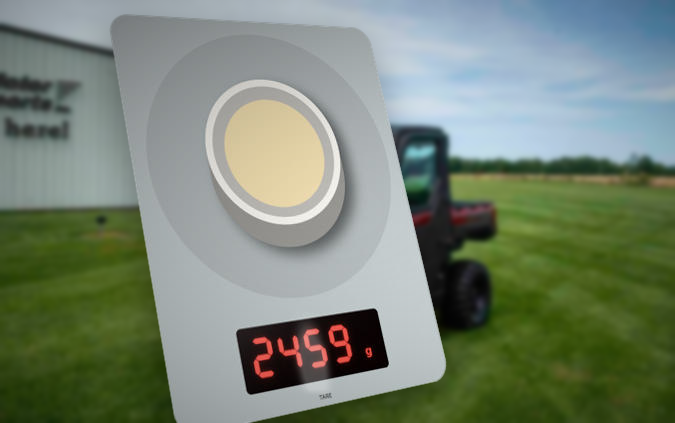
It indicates 2459; g
